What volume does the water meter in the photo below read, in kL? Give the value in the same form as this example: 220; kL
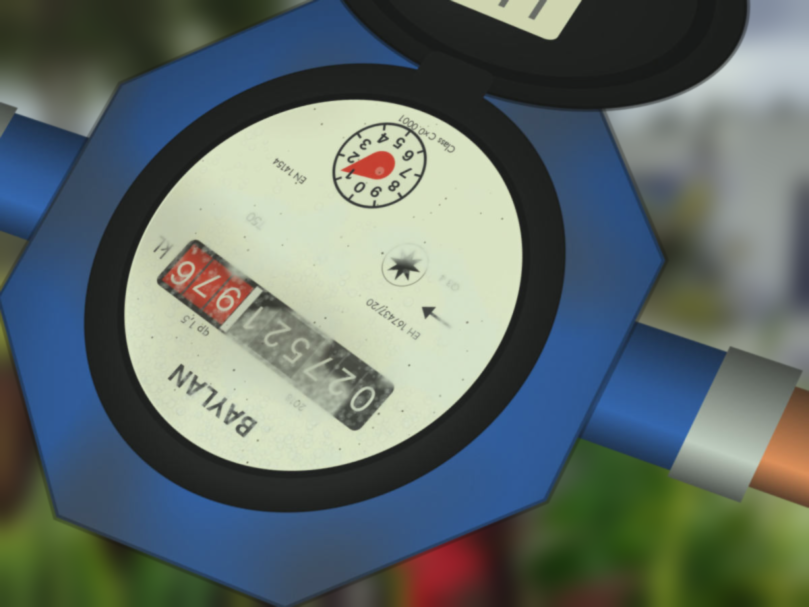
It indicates 27521.9761; kL
